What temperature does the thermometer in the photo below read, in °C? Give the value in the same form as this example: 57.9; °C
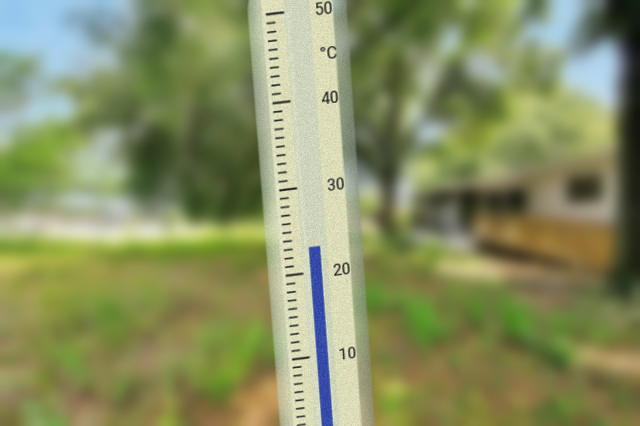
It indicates 23; °C
